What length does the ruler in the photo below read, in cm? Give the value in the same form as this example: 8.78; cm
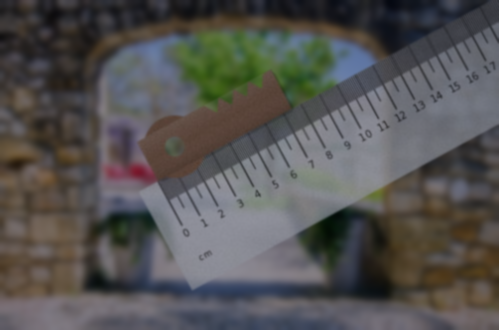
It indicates 7.5; cm
